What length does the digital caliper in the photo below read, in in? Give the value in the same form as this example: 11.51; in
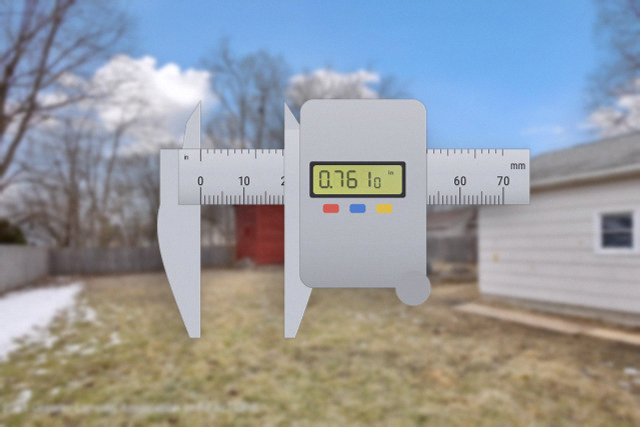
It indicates 0.7610; in
